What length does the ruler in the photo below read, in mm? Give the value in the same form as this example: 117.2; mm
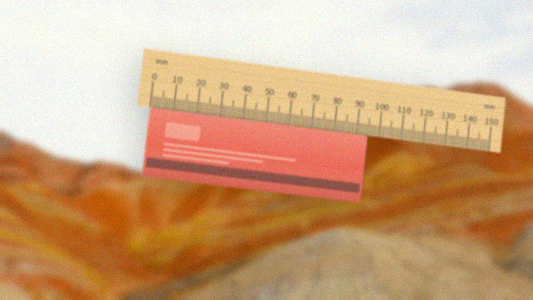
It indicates 95; mm
